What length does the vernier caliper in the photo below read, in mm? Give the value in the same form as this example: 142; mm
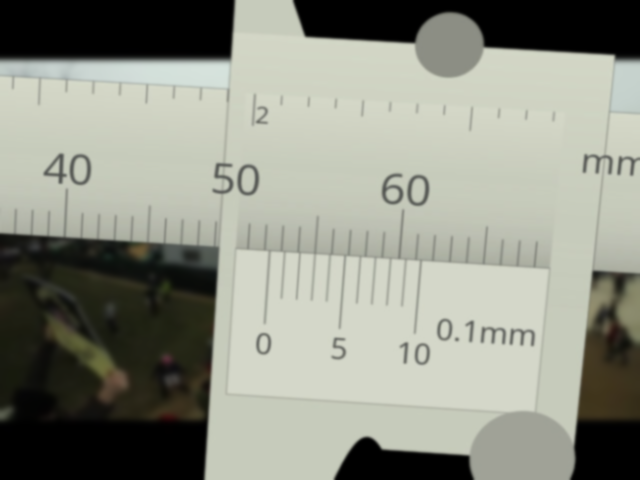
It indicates 52.3; mm
